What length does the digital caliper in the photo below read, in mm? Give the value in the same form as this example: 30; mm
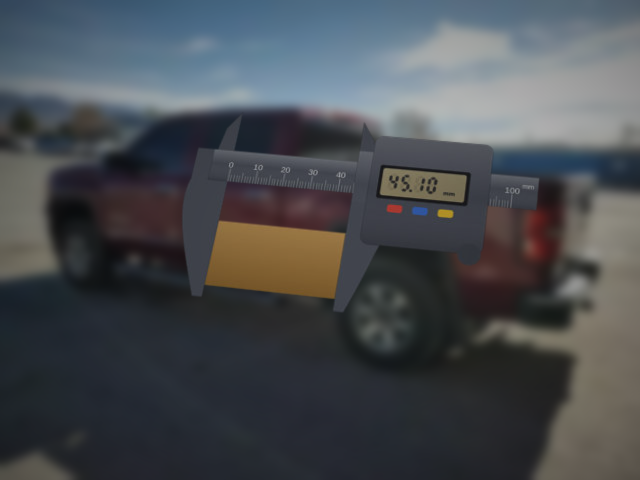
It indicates 45.10; mm
